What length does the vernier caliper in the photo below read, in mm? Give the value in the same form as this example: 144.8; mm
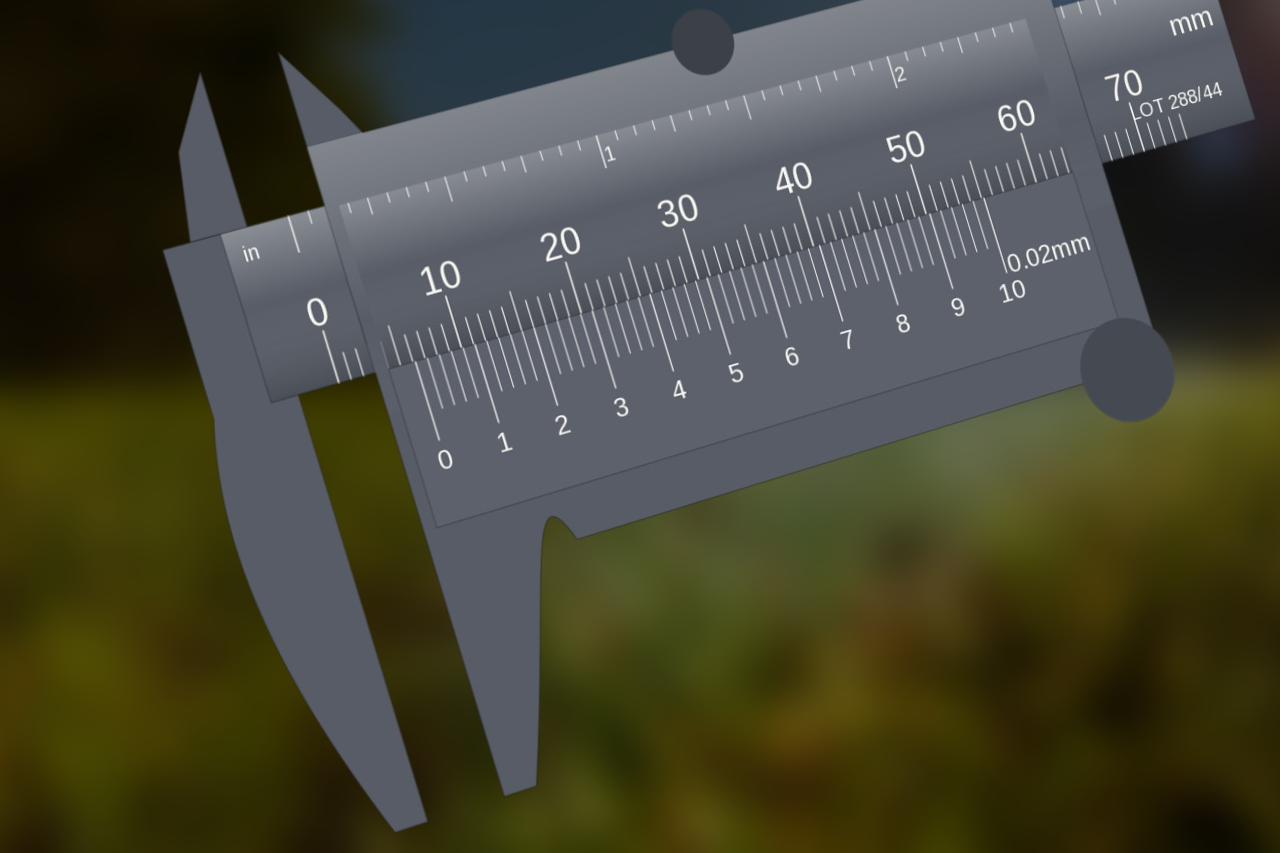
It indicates 6.2; mm
